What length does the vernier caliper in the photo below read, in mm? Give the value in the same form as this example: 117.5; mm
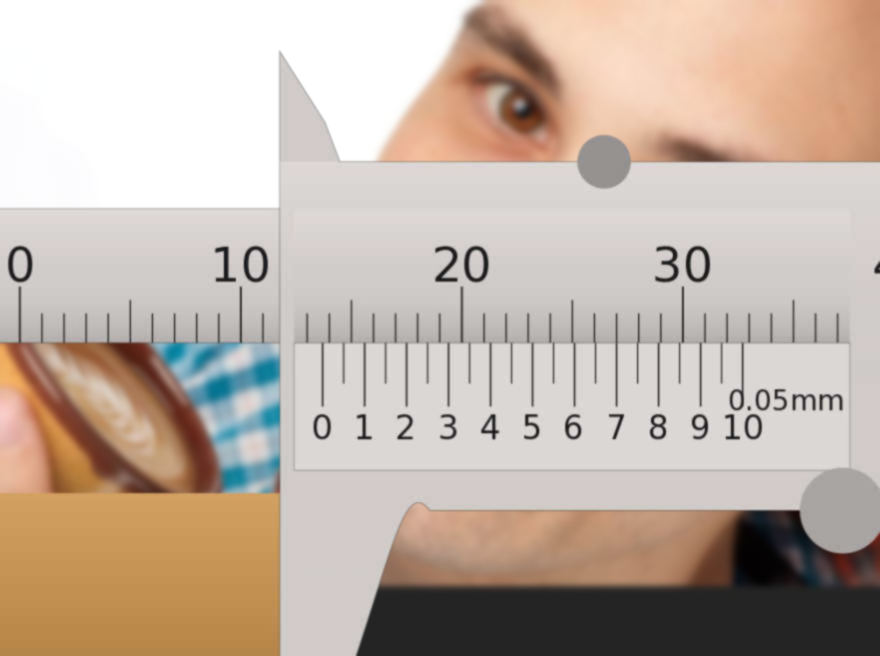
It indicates 13.7; mm
